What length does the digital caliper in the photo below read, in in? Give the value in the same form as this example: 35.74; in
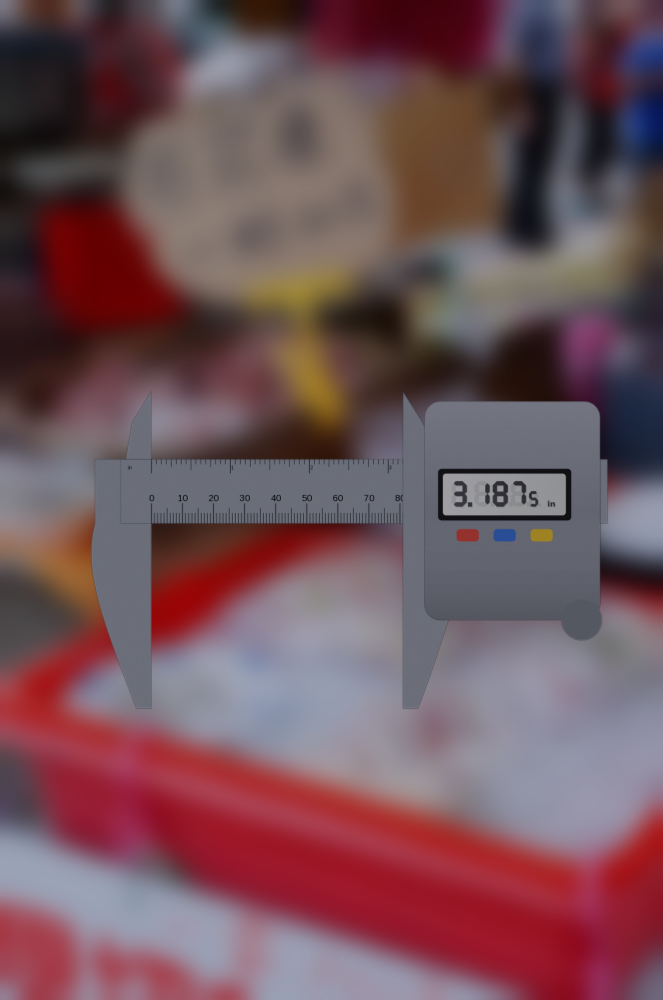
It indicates 3.1875; in
